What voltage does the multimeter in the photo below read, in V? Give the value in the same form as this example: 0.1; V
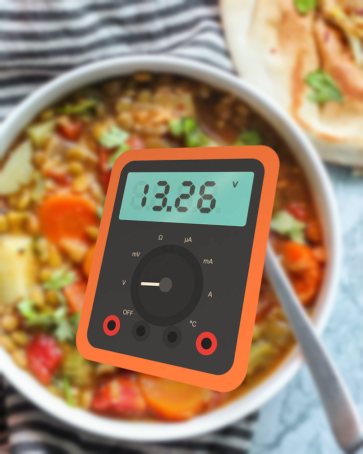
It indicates 13.26; V
